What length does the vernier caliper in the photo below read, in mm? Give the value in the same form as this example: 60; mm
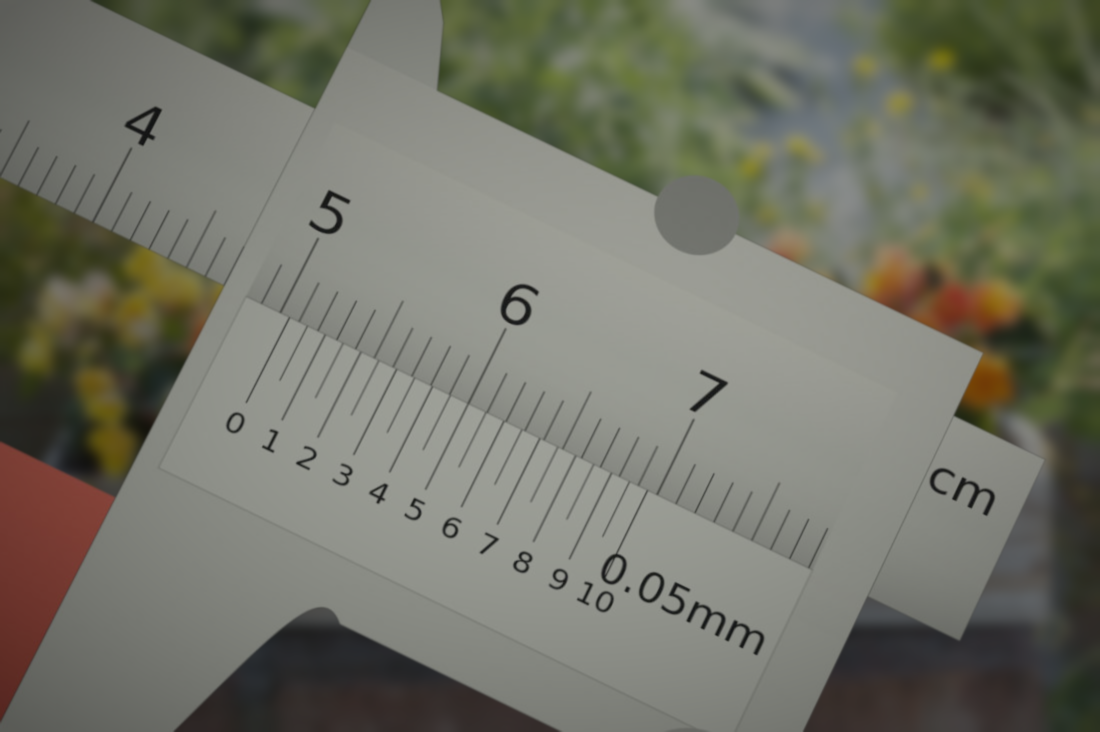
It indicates 50.5; mm
